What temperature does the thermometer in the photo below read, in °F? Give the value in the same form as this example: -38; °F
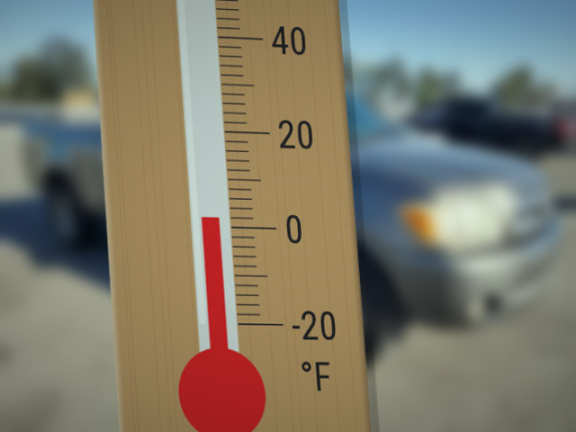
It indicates 2; °F
